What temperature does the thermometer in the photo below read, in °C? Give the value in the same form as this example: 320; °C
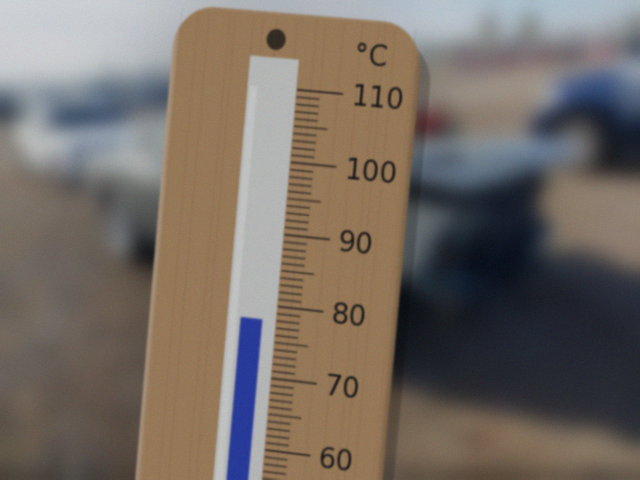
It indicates 78; °C
